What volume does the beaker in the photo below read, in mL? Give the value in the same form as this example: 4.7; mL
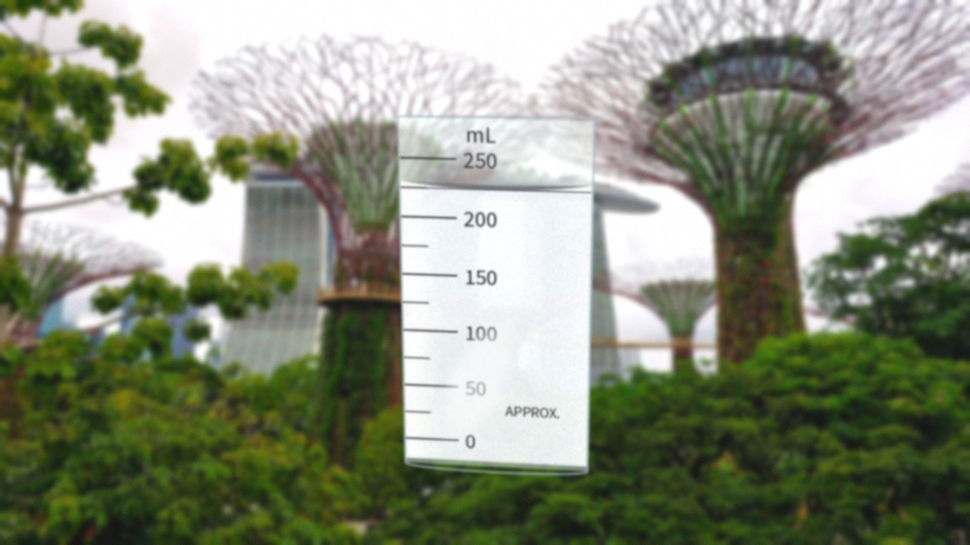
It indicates 225; mL
